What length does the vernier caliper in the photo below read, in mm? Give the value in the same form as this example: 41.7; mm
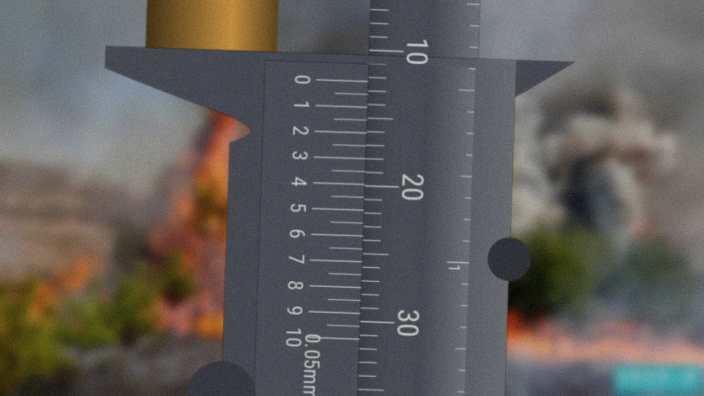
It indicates 12.3; mm
